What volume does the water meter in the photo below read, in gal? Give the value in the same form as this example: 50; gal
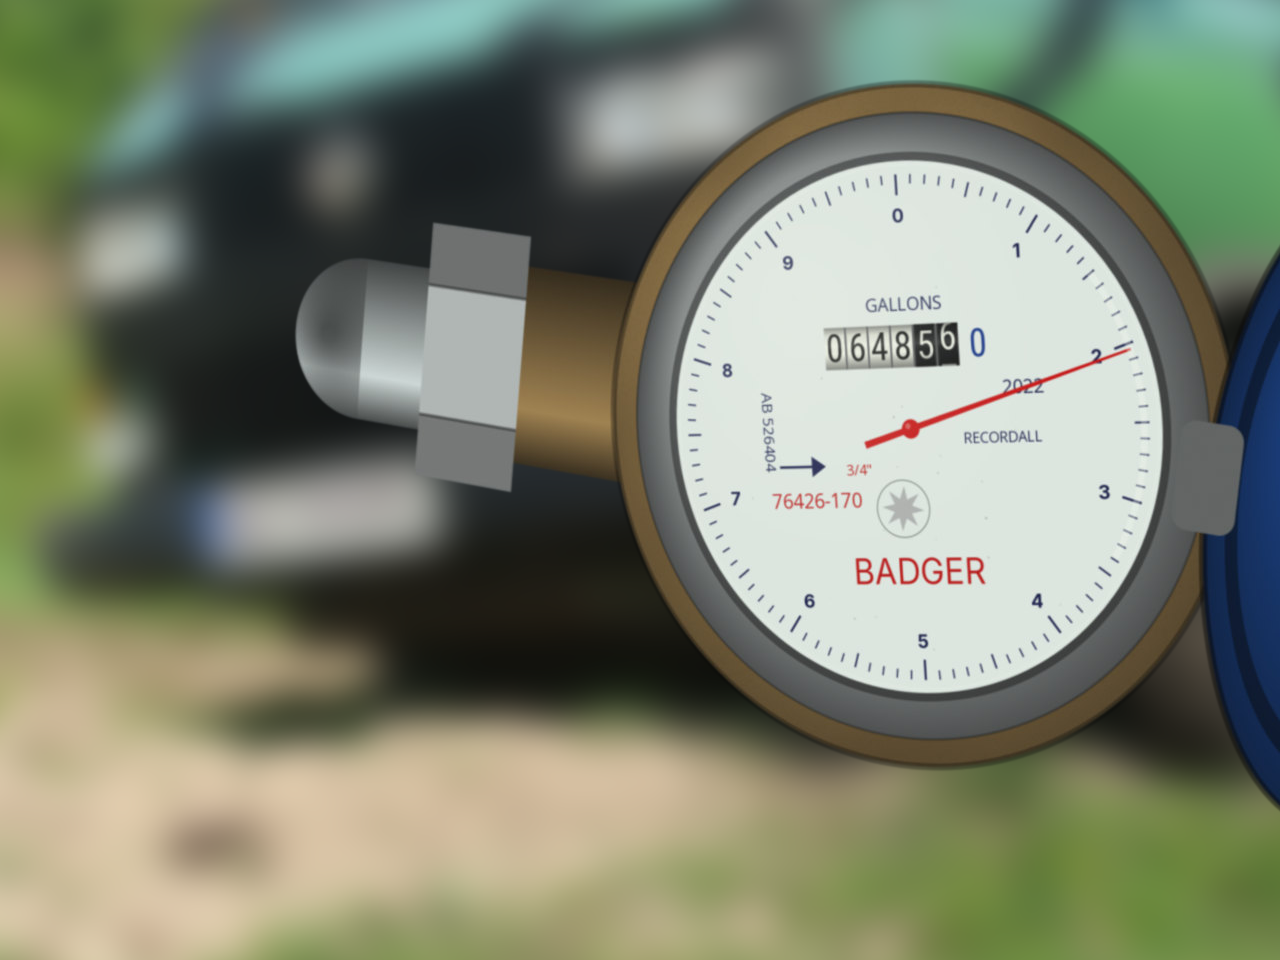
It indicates 648562.0; gal
